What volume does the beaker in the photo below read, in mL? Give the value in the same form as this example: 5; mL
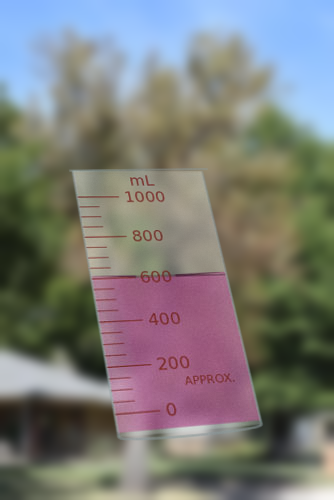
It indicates 600; mL
